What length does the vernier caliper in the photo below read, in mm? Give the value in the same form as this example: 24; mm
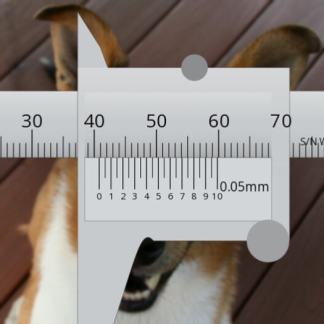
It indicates 40.8; mm
